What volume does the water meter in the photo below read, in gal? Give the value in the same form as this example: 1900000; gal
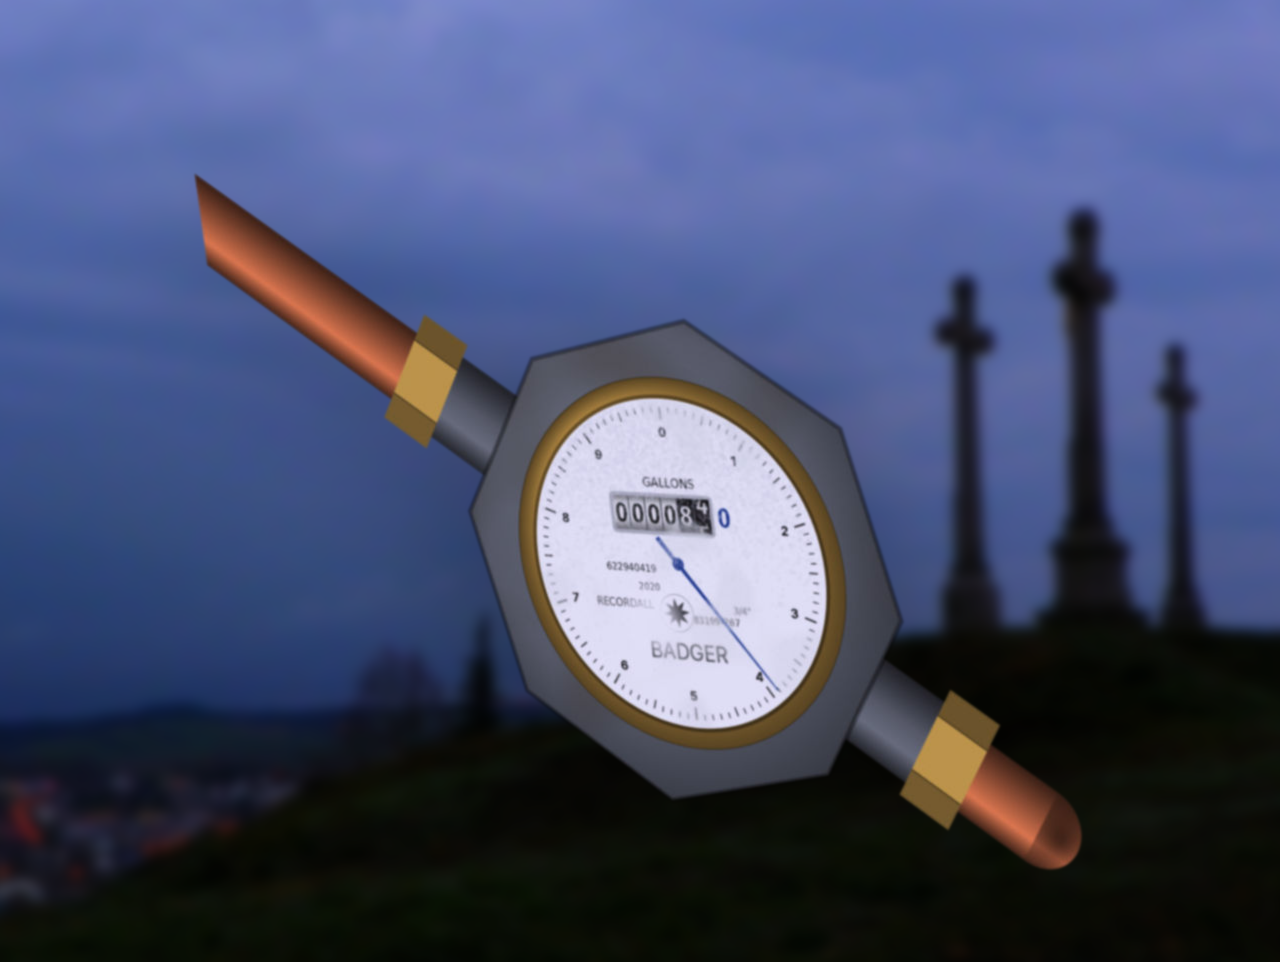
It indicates 843.9; gal
